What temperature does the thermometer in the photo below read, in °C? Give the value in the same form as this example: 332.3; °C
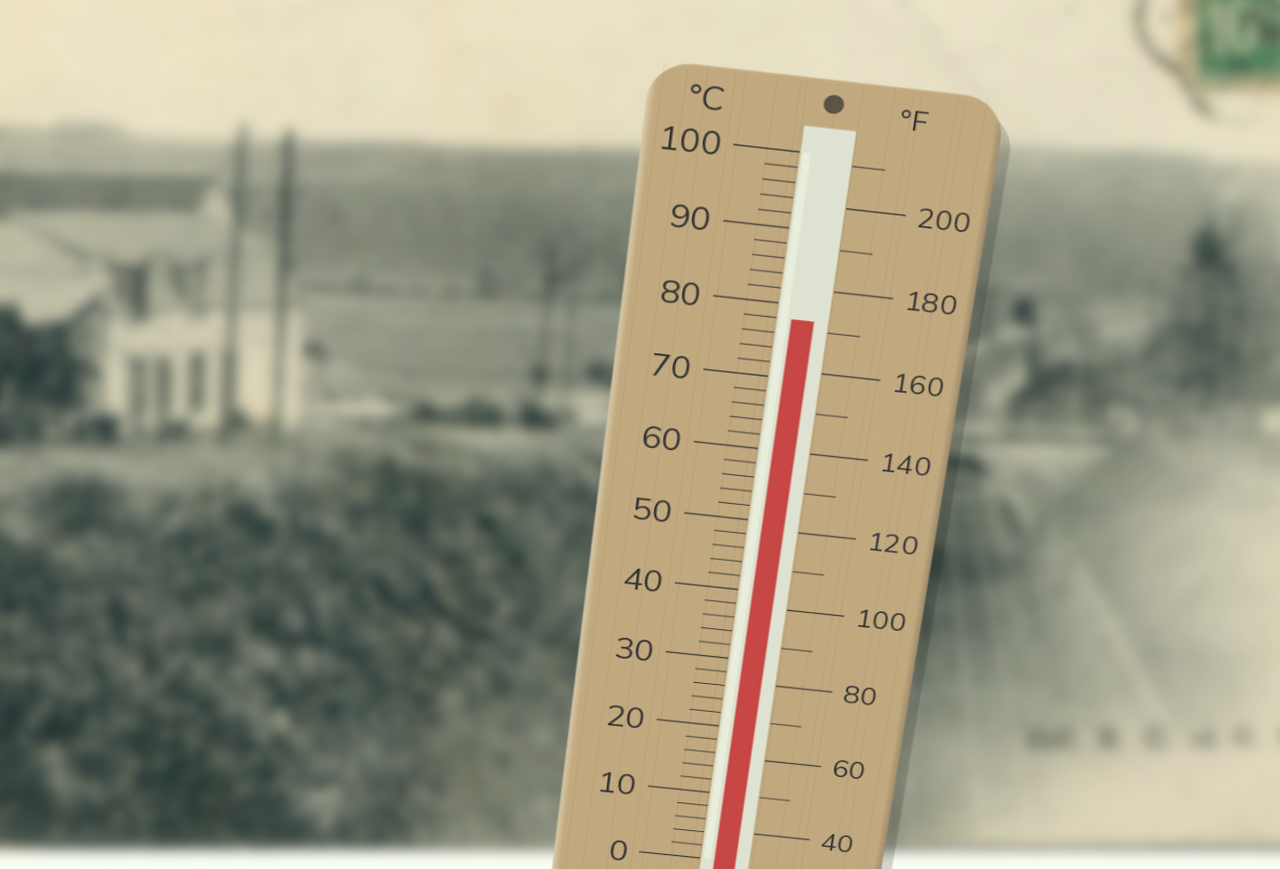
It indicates 78; °C
